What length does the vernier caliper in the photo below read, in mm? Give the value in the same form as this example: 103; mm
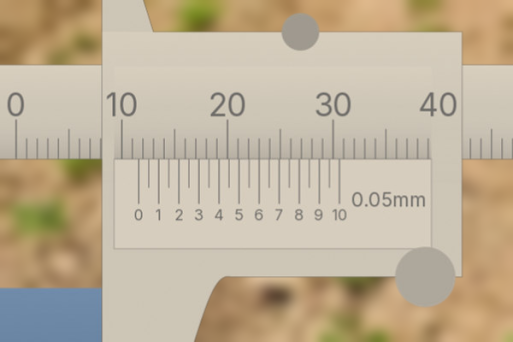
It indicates 11.6; mm
